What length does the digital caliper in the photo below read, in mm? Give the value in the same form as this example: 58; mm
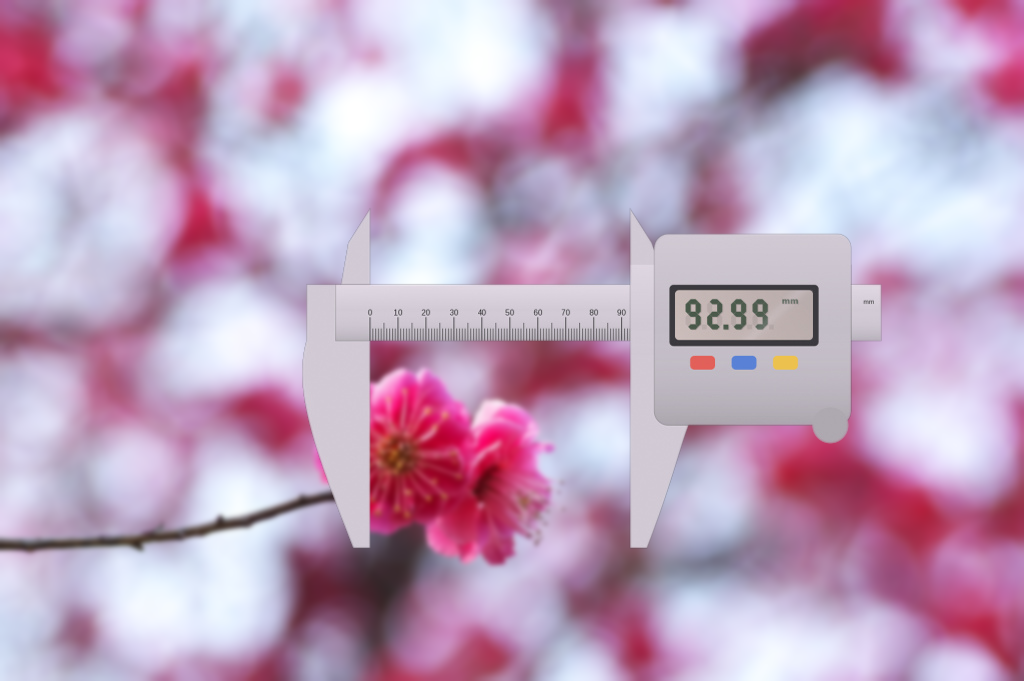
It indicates 92.99; mm
